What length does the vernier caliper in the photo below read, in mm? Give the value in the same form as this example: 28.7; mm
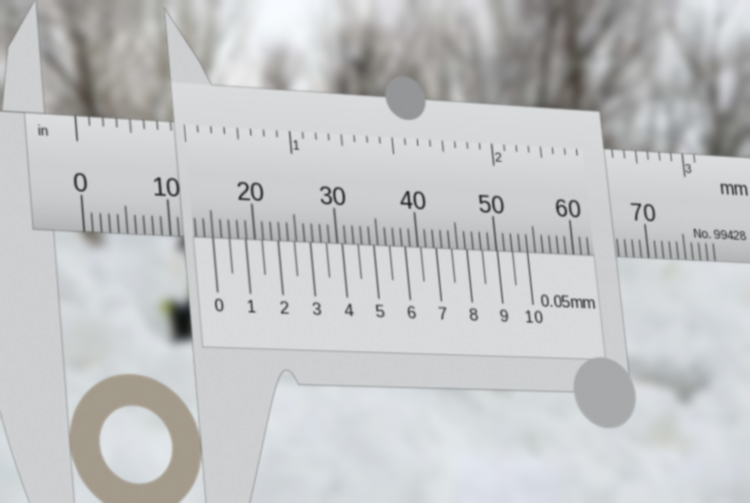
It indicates 15.0; mm
